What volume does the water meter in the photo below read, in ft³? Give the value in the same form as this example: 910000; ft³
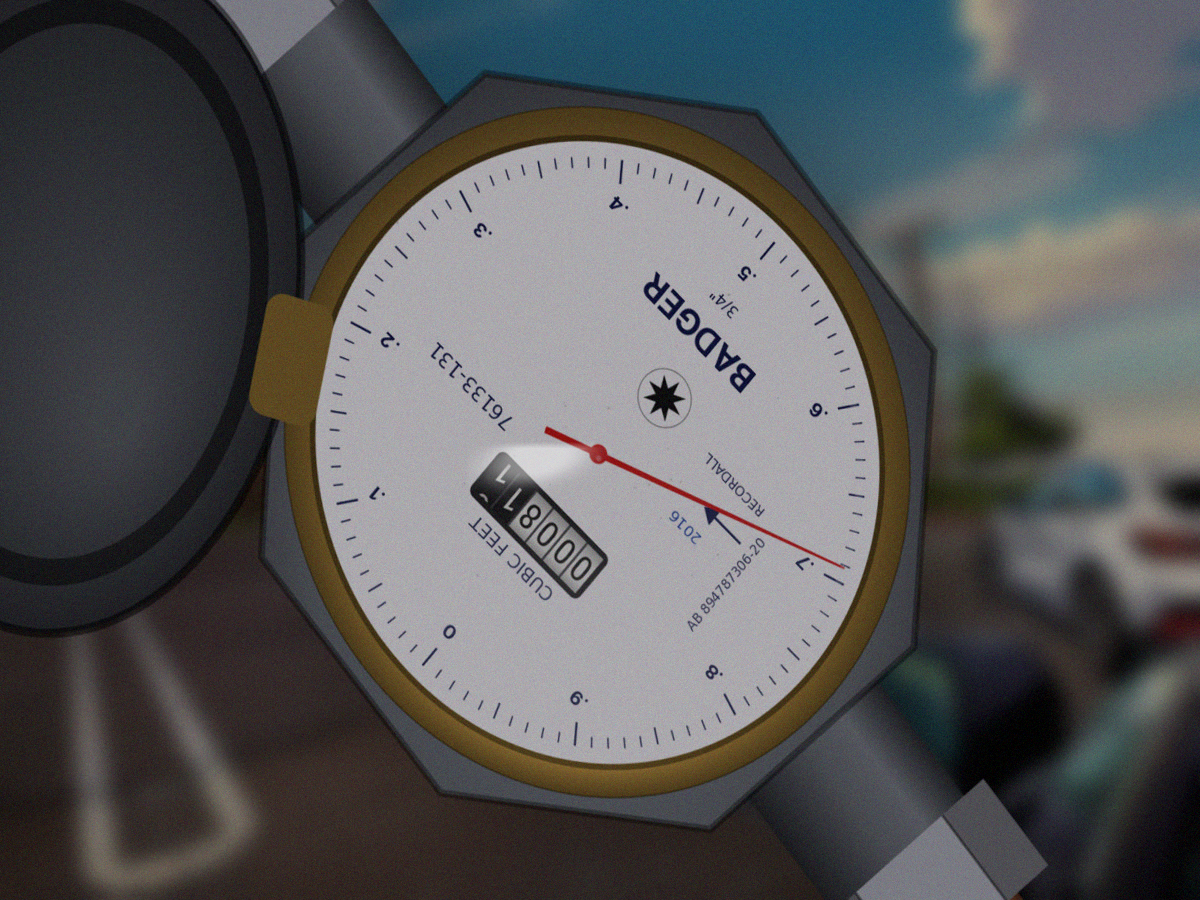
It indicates 810.69; ft³
